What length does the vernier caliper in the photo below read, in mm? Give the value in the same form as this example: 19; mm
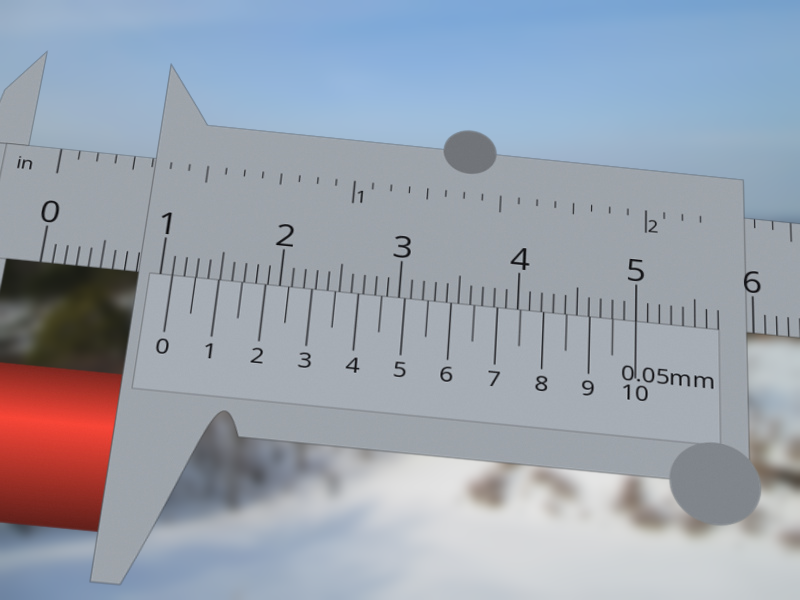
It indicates 11.0; mm
